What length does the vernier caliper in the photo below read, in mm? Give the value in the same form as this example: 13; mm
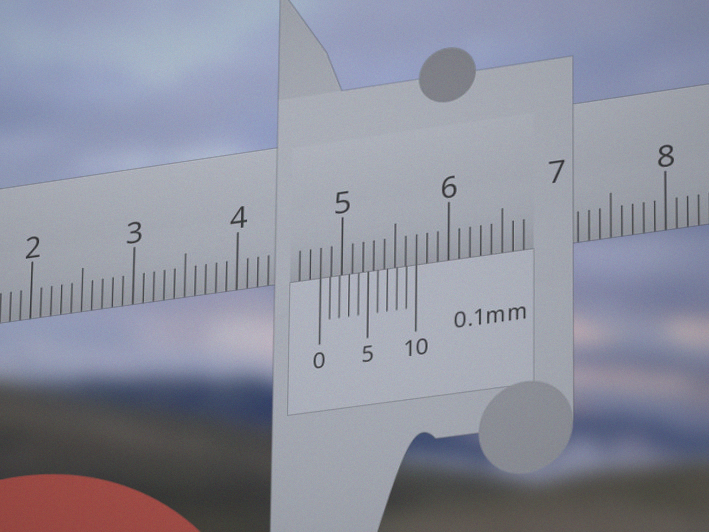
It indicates 48.0; mm
